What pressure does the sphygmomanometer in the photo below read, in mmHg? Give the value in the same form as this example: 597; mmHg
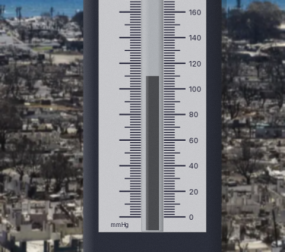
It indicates 110; mmHg
